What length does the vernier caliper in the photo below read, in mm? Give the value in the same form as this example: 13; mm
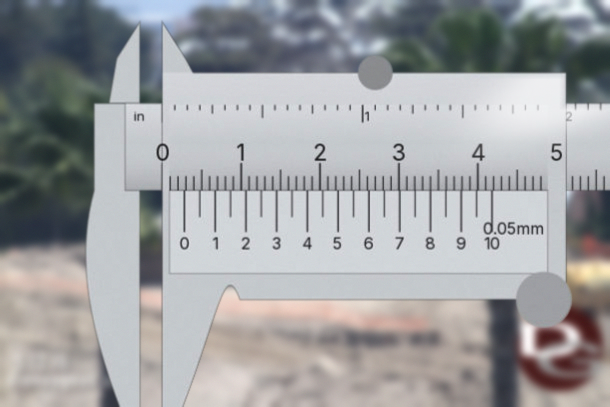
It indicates 2.8; mm
